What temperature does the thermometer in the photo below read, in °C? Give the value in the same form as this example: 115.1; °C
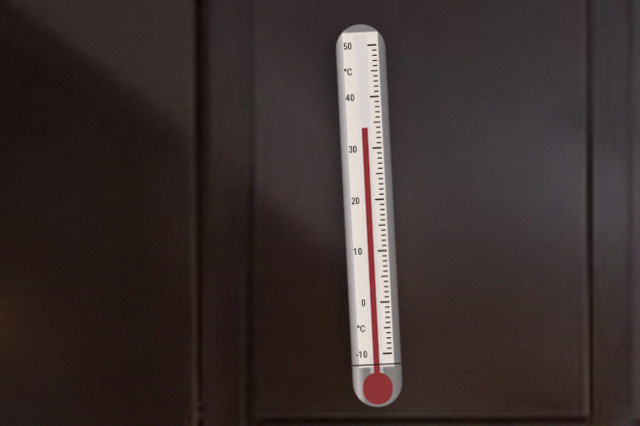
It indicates 34; °C
